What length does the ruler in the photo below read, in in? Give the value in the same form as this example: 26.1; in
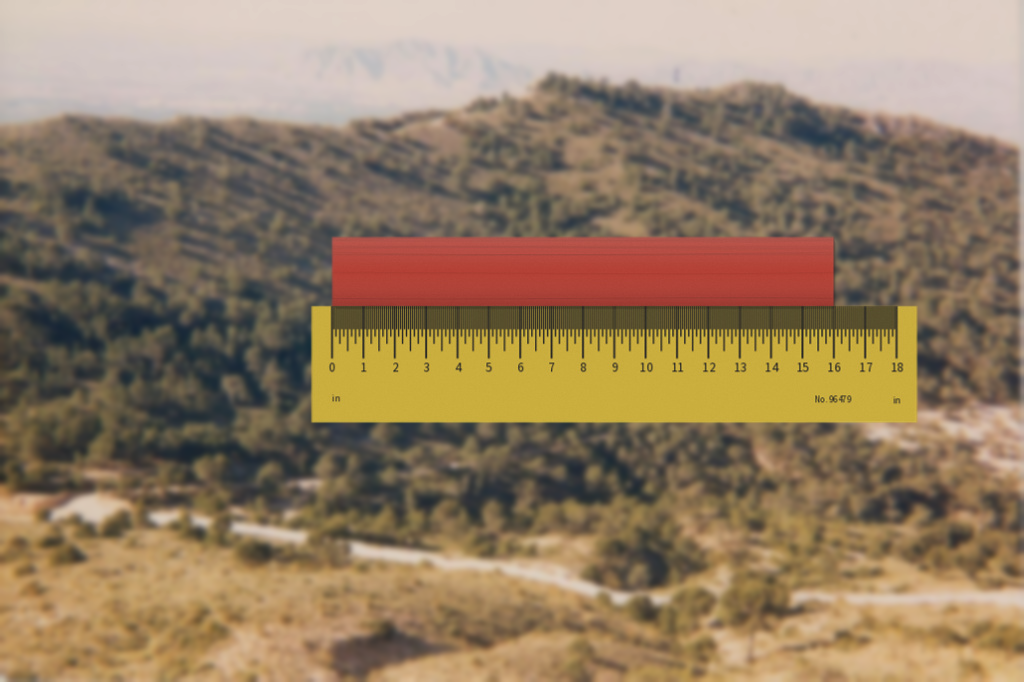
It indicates 16; in
